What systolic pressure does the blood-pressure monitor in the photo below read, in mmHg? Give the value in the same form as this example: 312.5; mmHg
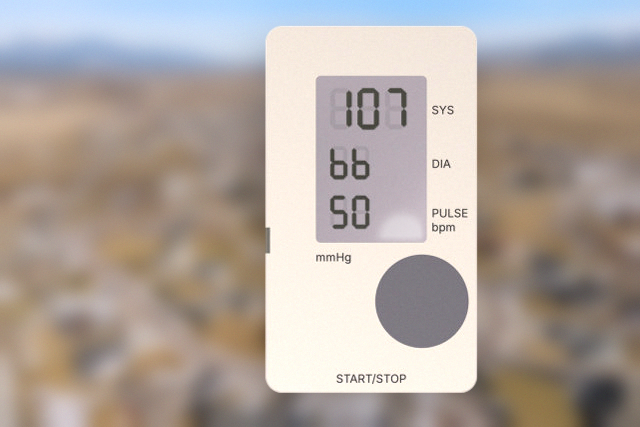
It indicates 107; mmHg
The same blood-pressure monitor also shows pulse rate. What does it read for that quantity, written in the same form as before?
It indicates 50; bpm
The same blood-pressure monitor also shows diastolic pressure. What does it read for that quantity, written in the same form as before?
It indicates 66; mmHg
